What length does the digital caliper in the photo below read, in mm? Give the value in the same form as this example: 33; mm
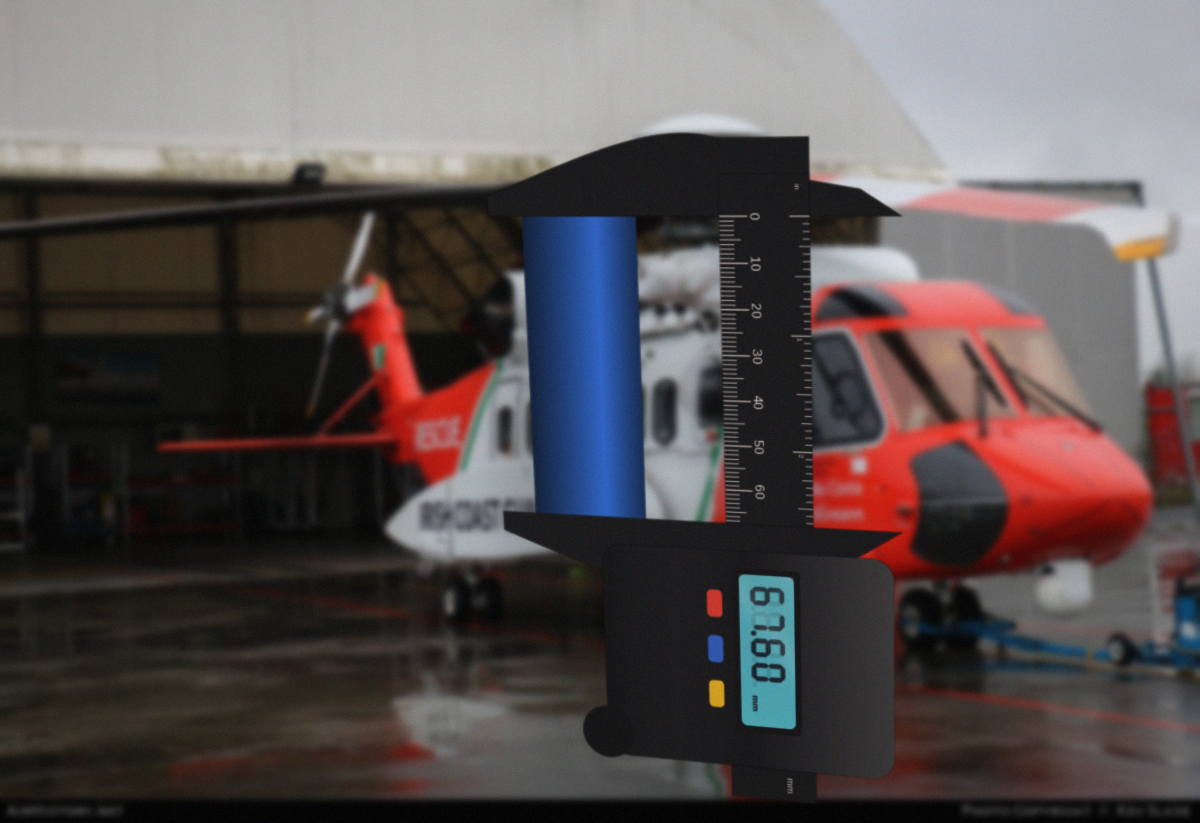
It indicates 67.60; mm
